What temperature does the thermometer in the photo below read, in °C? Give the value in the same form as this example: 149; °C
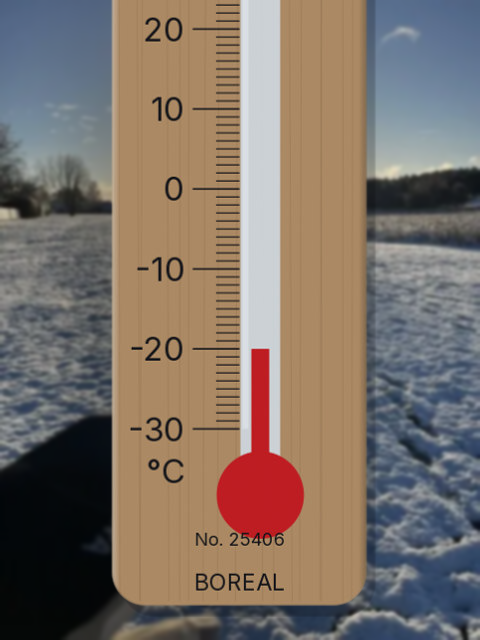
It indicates -20; °C
